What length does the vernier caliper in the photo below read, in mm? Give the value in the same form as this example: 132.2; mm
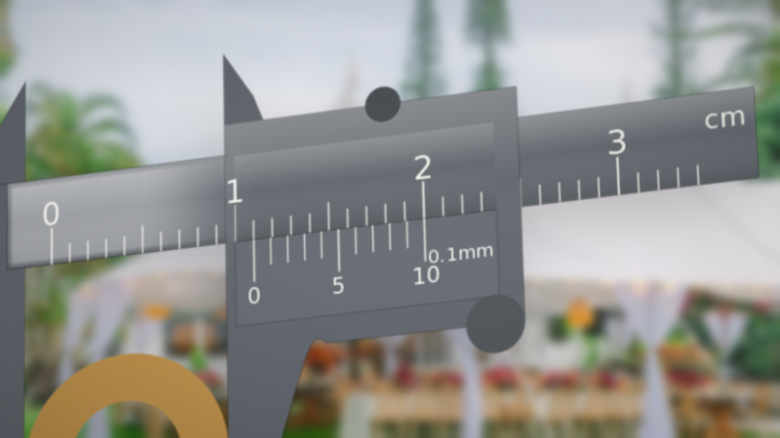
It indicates 11.0; mm
